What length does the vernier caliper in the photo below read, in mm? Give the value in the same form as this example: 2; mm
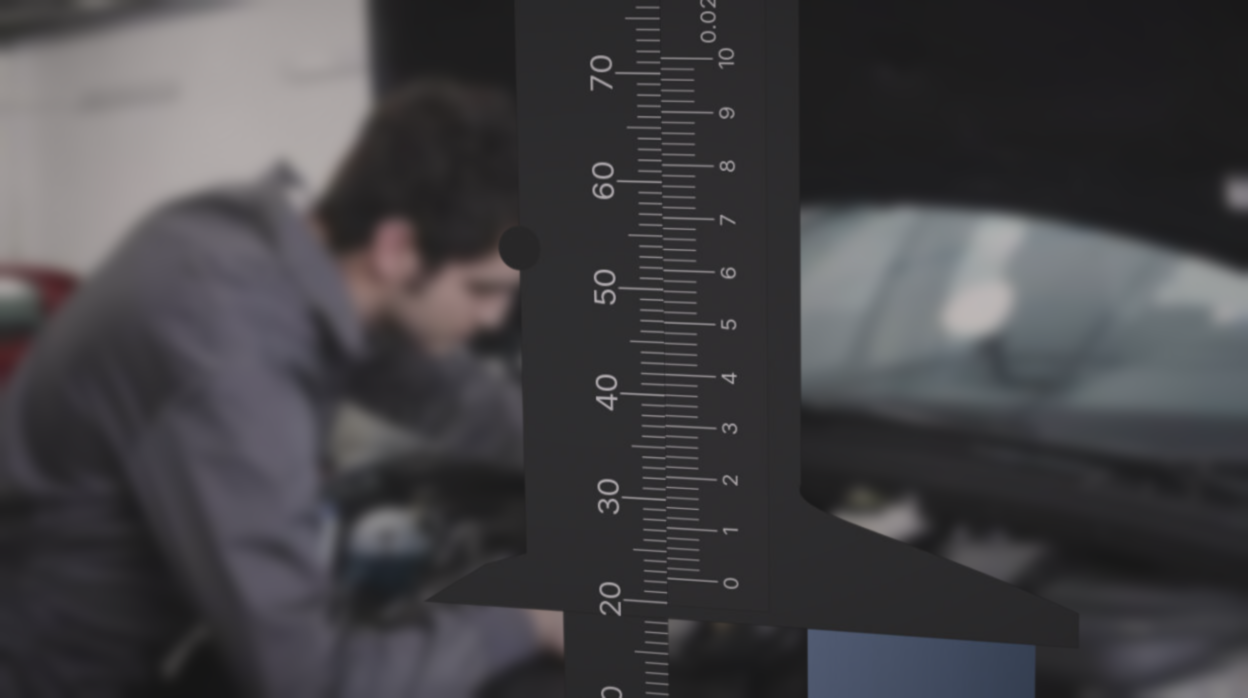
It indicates 22.4; mm
